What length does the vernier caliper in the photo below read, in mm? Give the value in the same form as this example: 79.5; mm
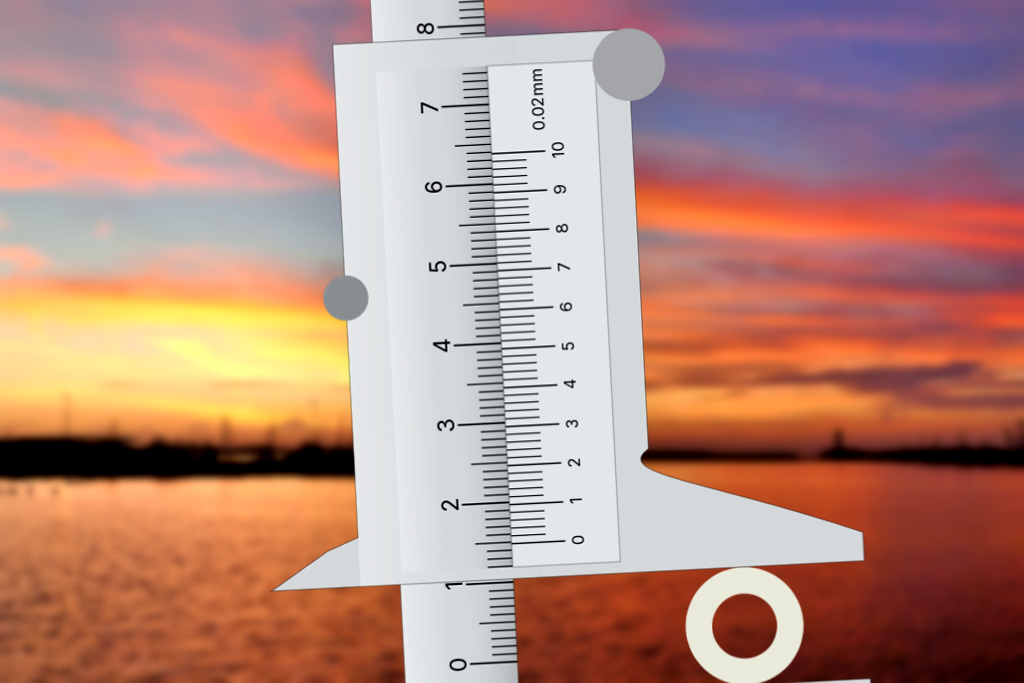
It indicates 14.8; mm
